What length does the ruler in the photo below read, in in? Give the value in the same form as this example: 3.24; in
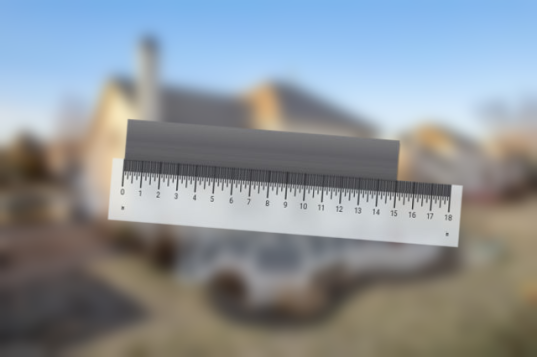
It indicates 15; in
